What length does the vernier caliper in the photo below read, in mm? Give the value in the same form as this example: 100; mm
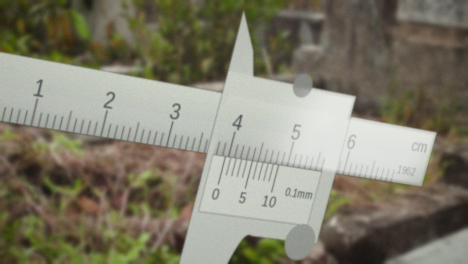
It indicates 39.5; mm
